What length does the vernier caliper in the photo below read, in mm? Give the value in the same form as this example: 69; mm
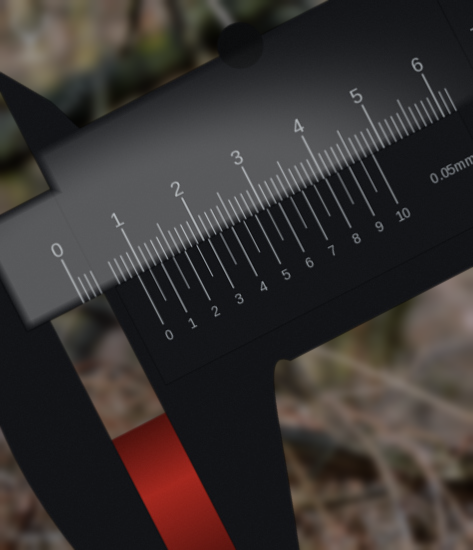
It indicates 9.0; mm
